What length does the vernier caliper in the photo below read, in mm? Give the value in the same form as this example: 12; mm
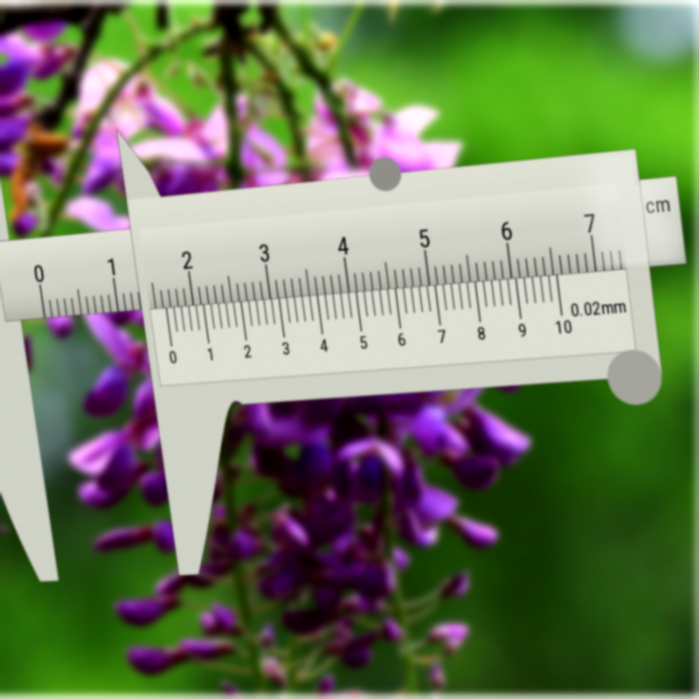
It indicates 16.4; mm
